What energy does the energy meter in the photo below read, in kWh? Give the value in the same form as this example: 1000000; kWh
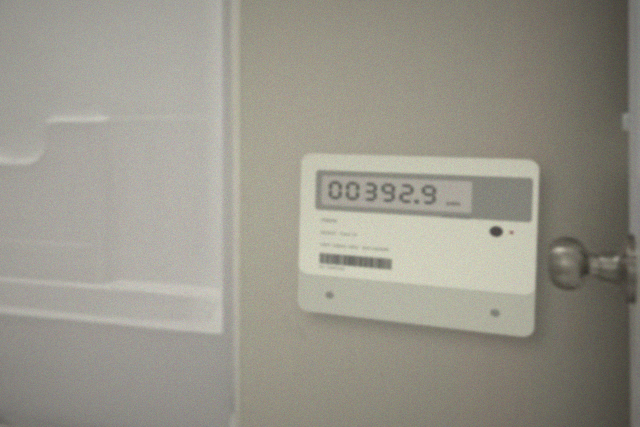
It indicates 392.9; kWh
